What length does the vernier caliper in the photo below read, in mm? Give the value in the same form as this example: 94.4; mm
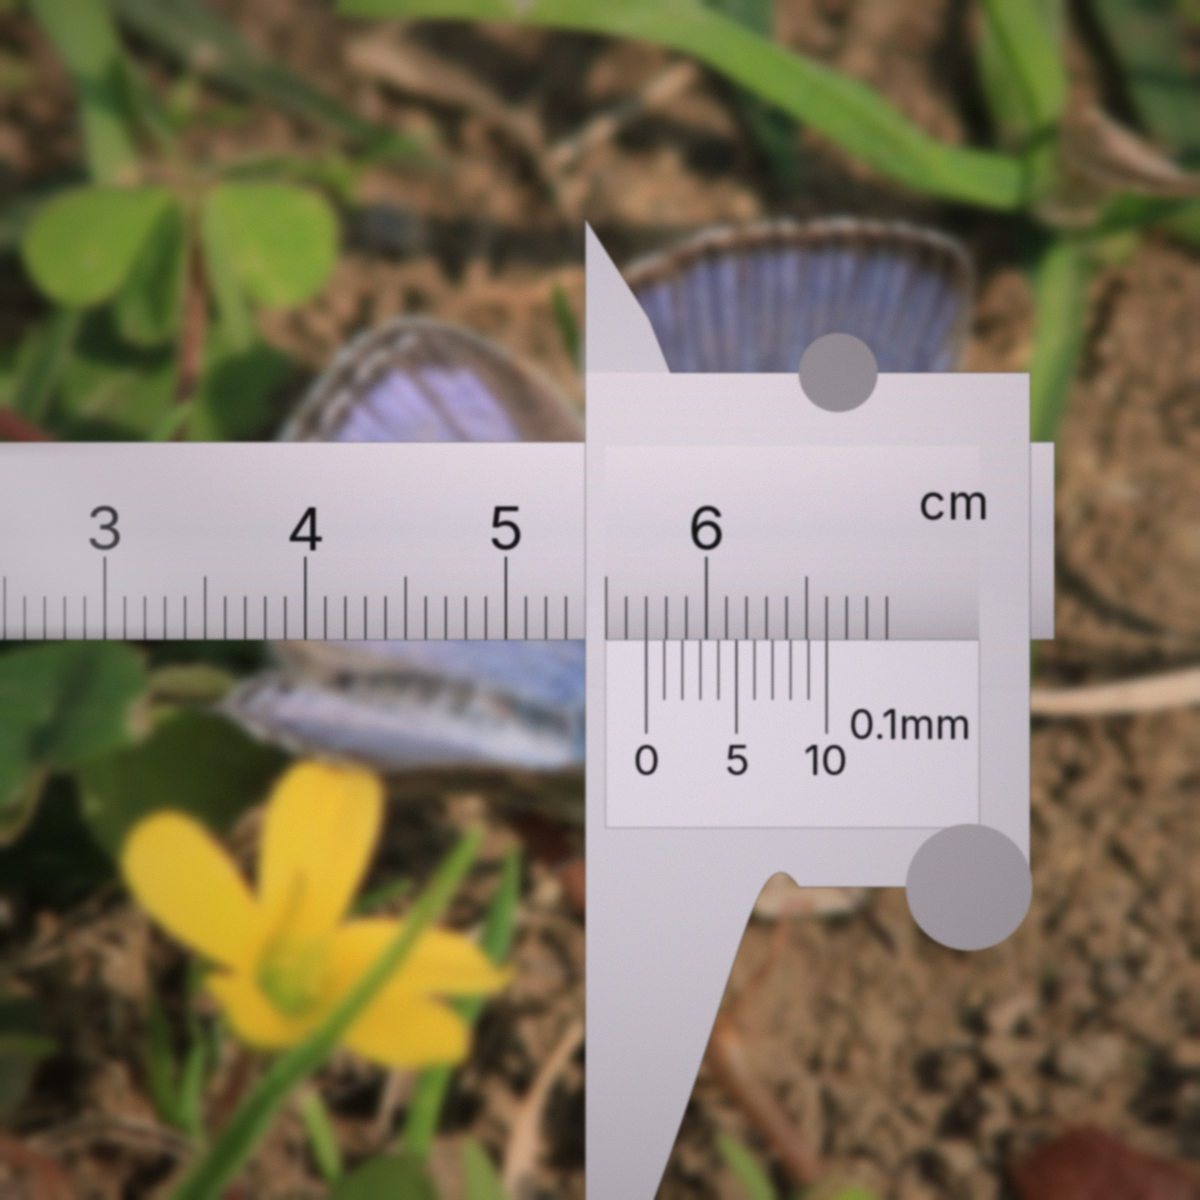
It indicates 57.0; mm
